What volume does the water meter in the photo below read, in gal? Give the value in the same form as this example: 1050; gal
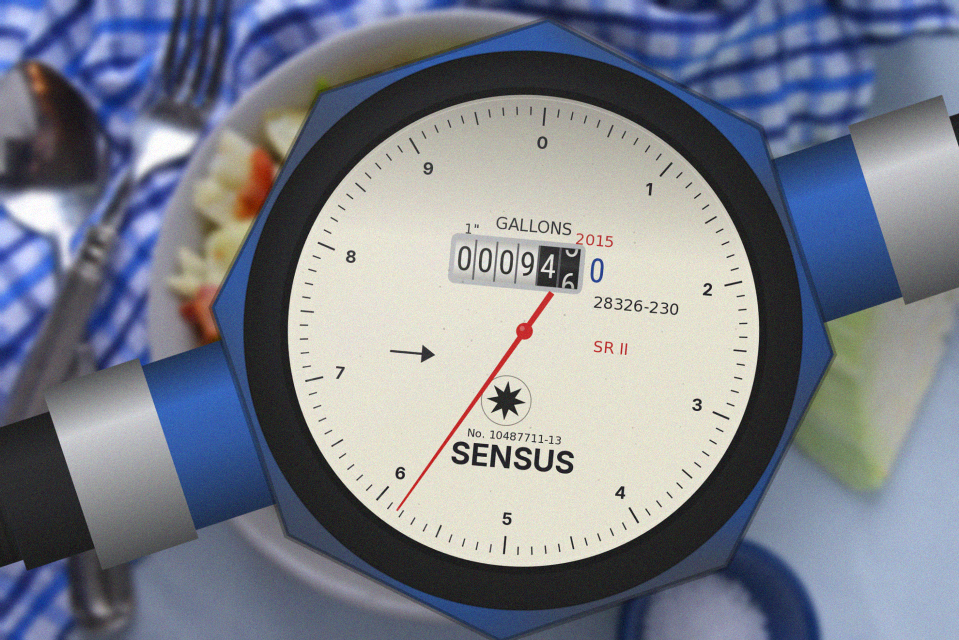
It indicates 9455.8; gal
